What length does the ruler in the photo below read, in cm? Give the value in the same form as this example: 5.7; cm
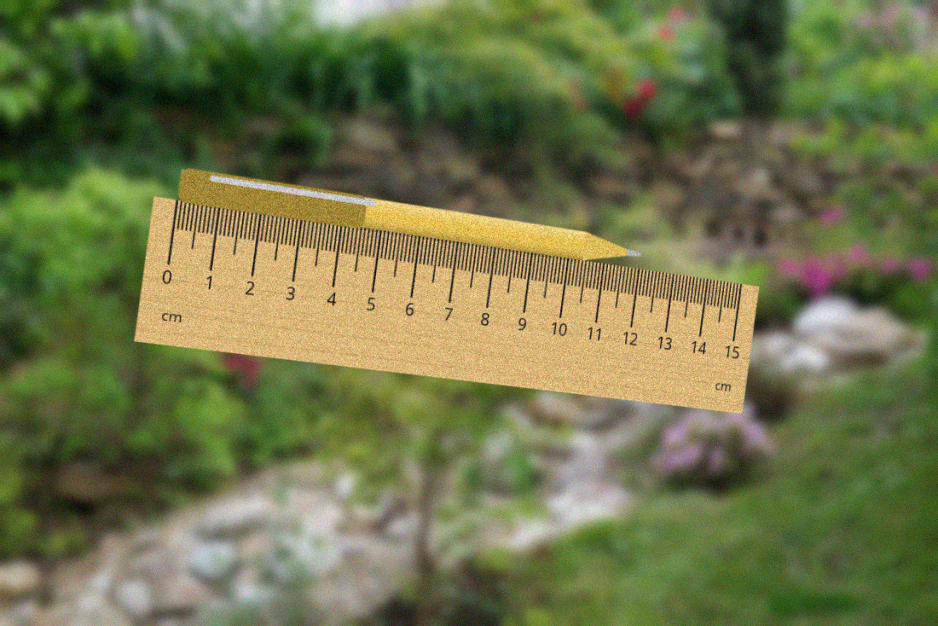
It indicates 12; cm
